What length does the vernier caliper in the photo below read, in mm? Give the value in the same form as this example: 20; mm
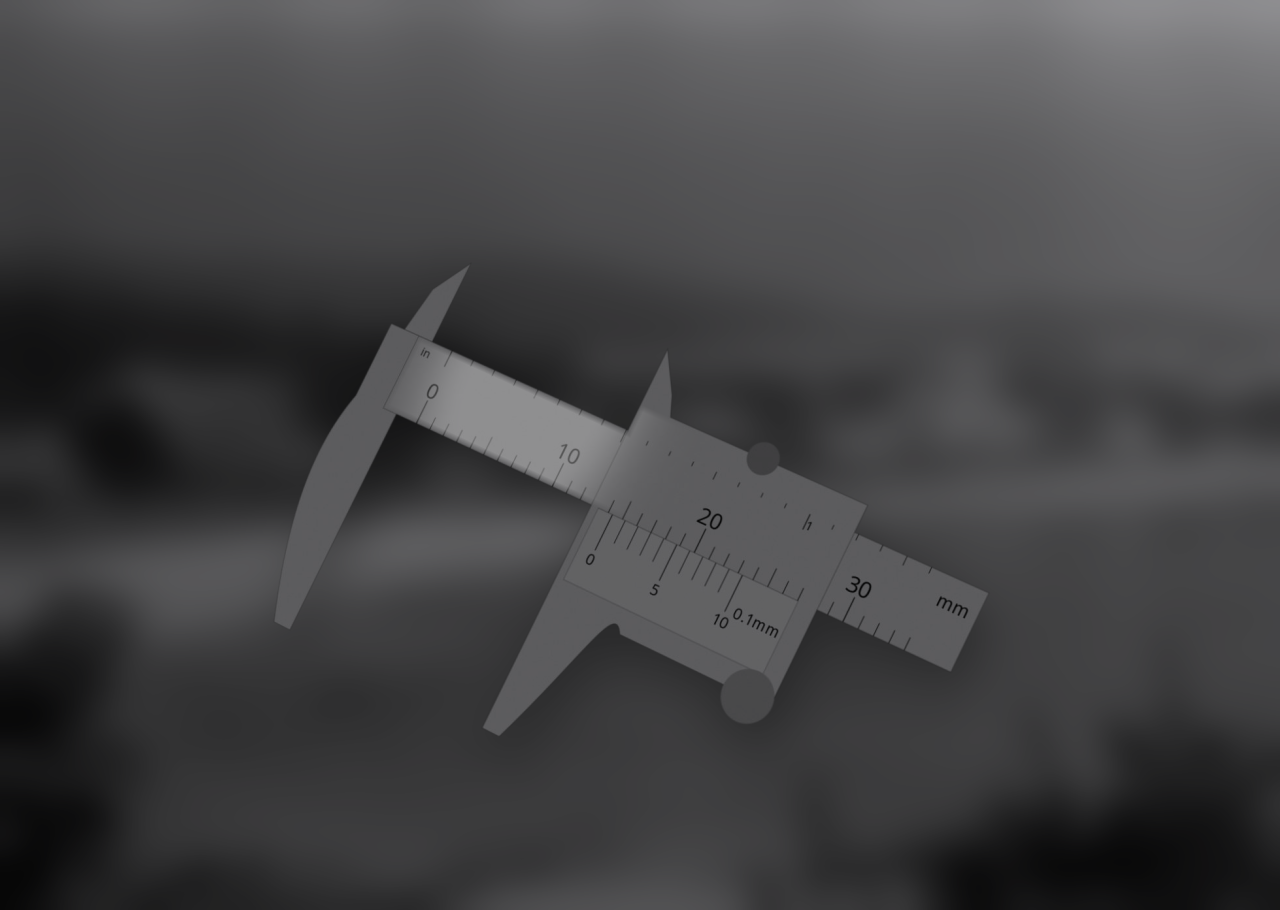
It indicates 14.3; mm
